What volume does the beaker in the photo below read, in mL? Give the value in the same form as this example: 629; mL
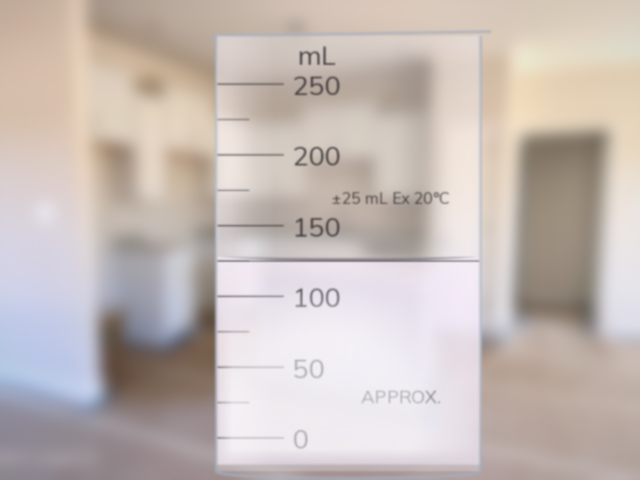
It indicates 125; mL
